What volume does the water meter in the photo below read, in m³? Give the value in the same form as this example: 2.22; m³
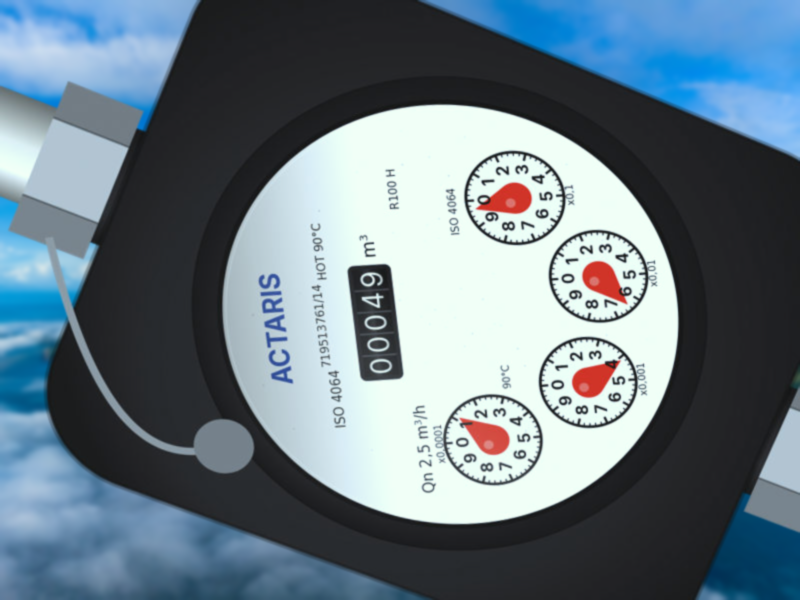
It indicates 48.9641; m³
